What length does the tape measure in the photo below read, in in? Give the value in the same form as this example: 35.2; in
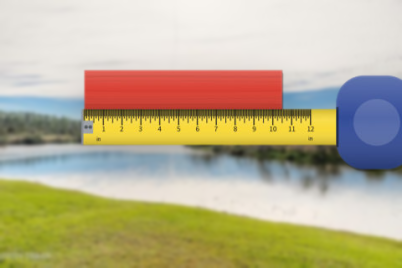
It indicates 10.5; in
